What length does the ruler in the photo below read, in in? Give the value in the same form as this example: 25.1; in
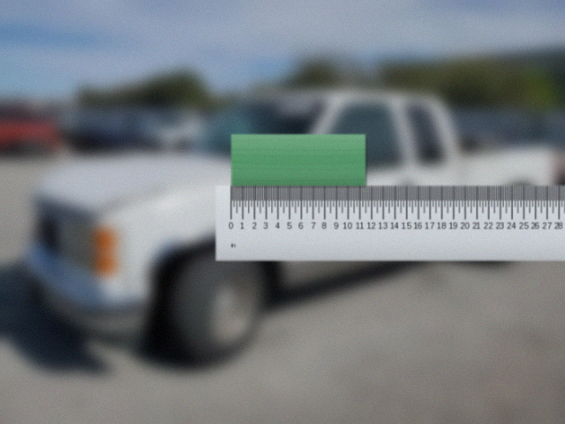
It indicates 11.5; in
